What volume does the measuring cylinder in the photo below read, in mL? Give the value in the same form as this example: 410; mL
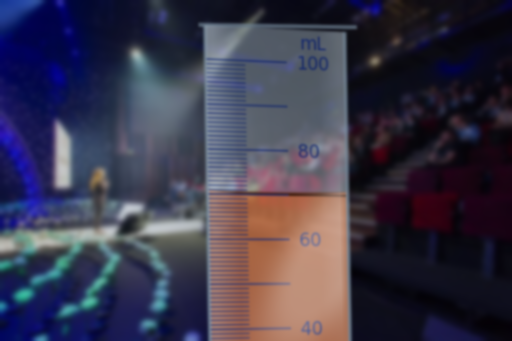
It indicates 70; mL
